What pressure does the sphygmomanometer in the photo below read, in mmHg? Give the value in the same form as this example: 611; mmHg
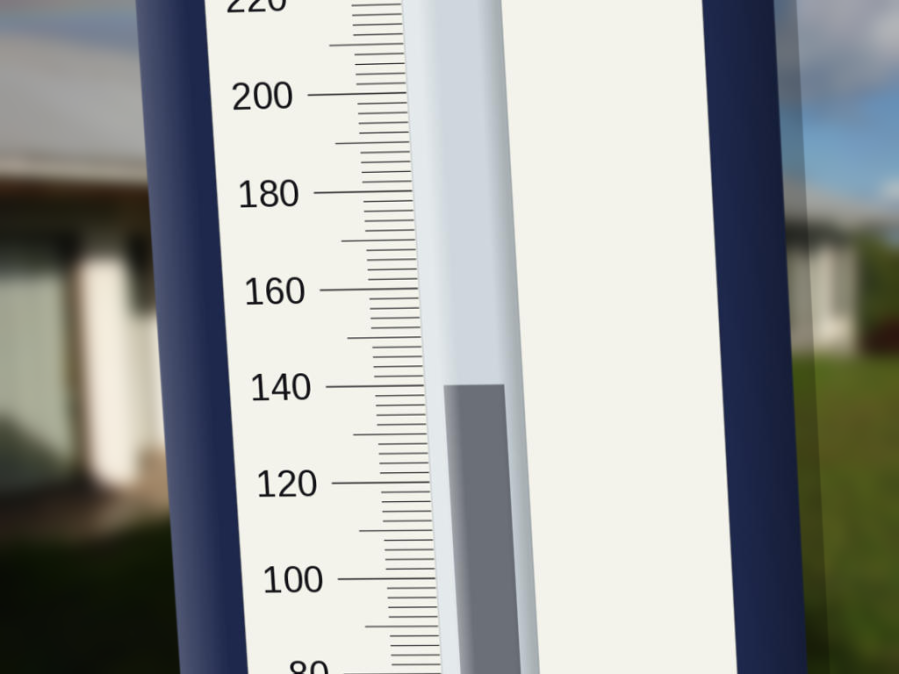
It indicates 140; mmHg
